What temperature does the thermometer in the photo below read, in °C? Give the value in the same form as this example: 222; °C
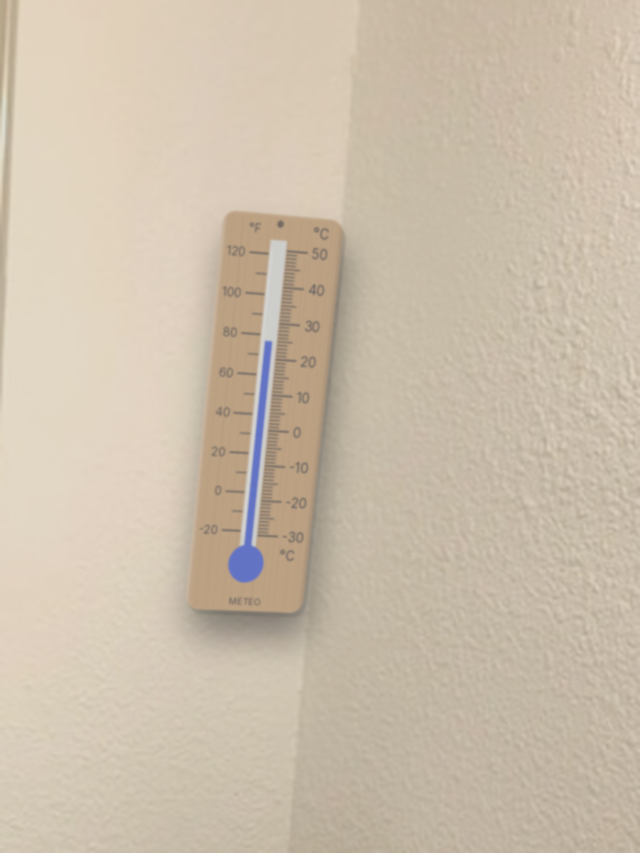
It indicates 25; °C
